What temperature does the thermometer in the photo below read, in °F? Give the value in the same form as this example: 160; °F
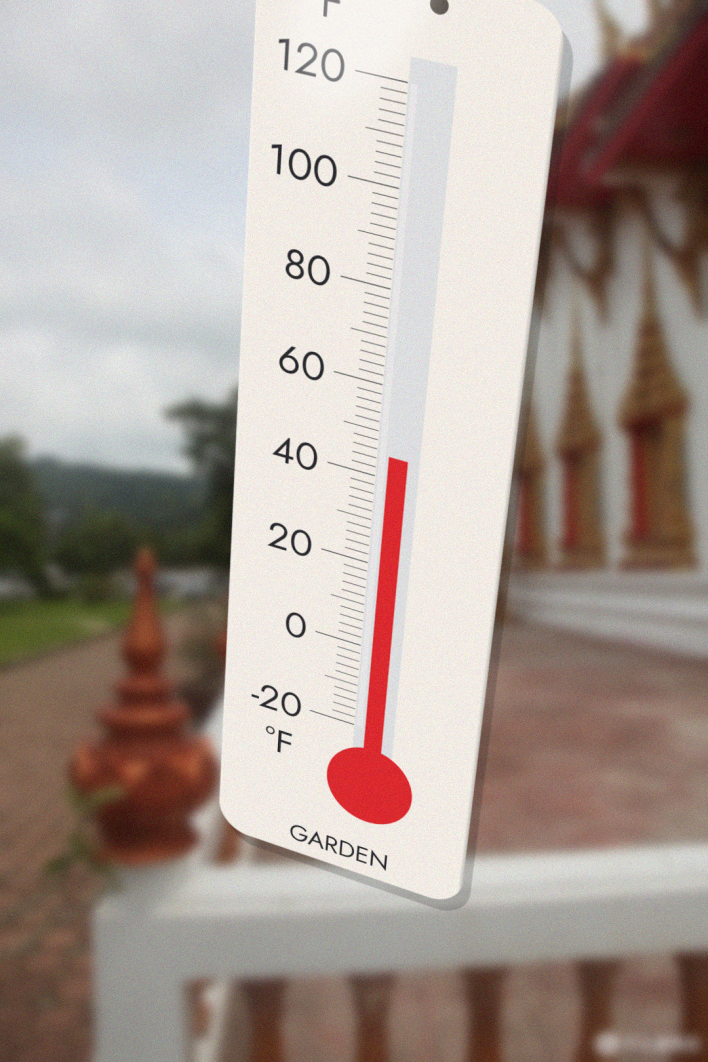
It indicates 45; °F
